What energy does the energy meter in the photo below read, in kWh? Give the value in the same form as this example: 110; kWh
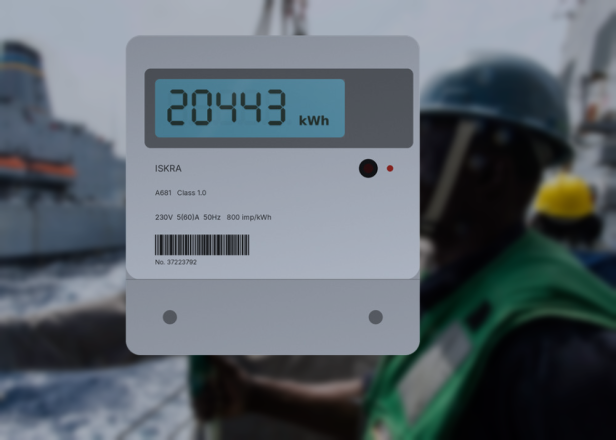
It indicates 20443; kWh
